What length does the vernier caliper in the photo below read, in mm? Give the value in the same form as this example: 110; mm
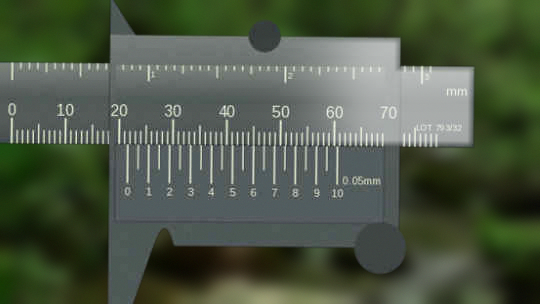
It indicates 21.6; mm
